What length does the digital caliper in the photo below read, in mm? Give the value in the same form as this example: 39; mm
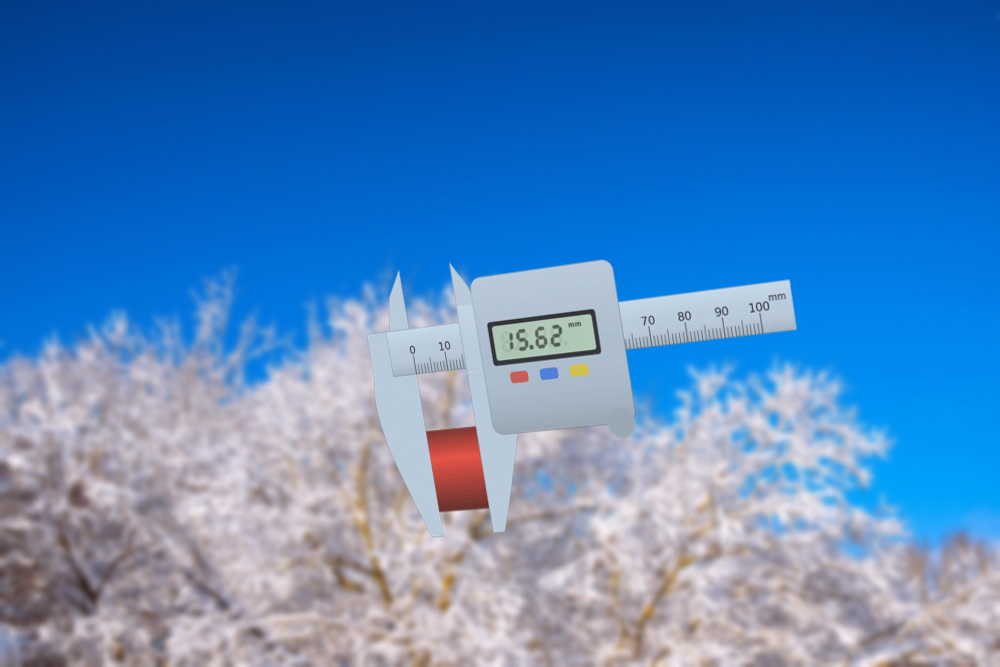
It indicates 15.62; mm
